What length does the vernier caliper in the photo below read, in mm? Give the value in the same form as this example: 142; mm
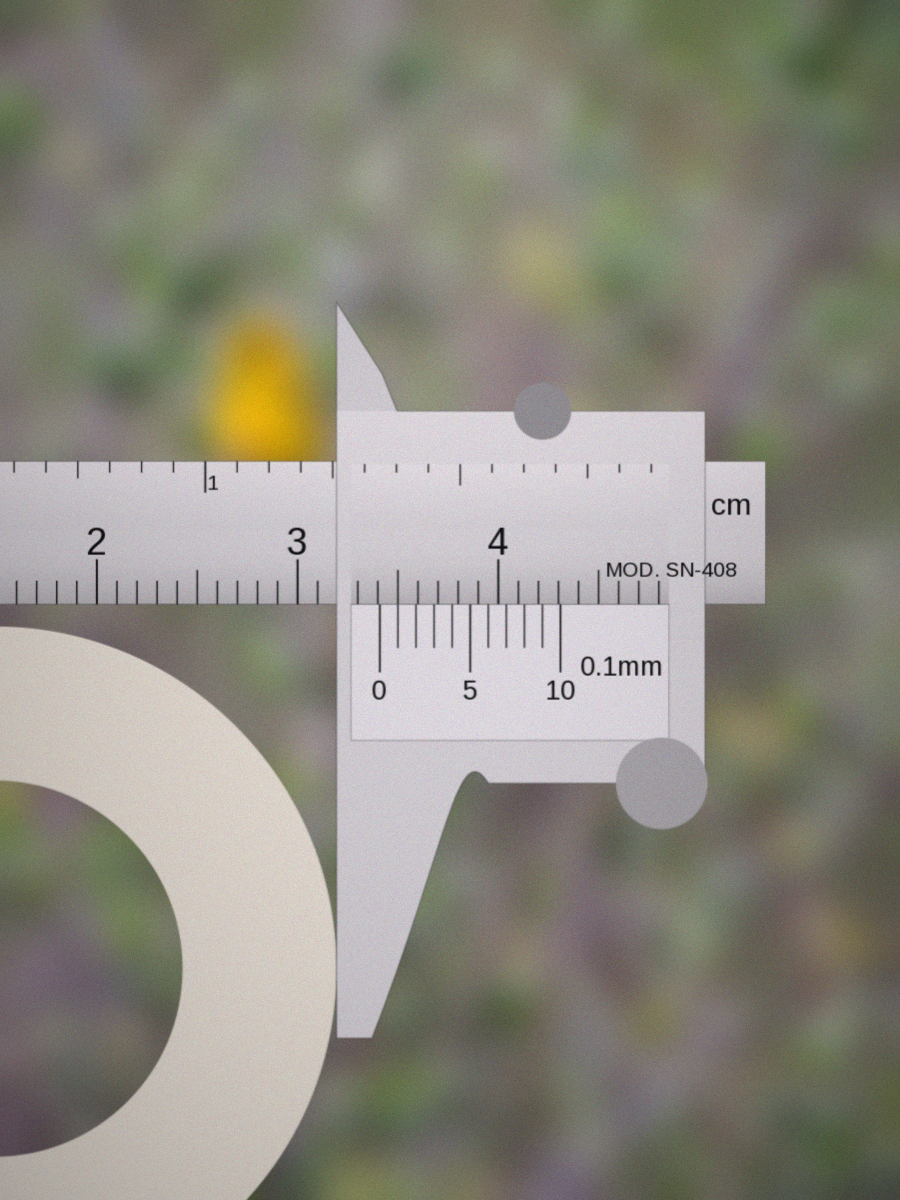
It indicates 34.1; mm
